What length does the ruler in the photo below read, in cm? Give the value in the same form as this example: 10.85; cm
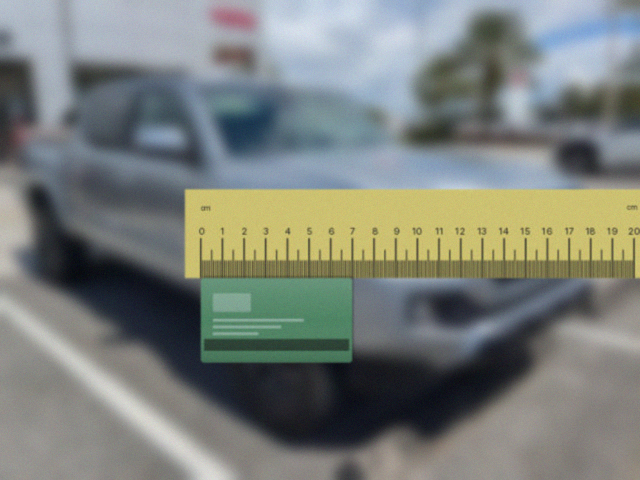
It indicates 7; cm
